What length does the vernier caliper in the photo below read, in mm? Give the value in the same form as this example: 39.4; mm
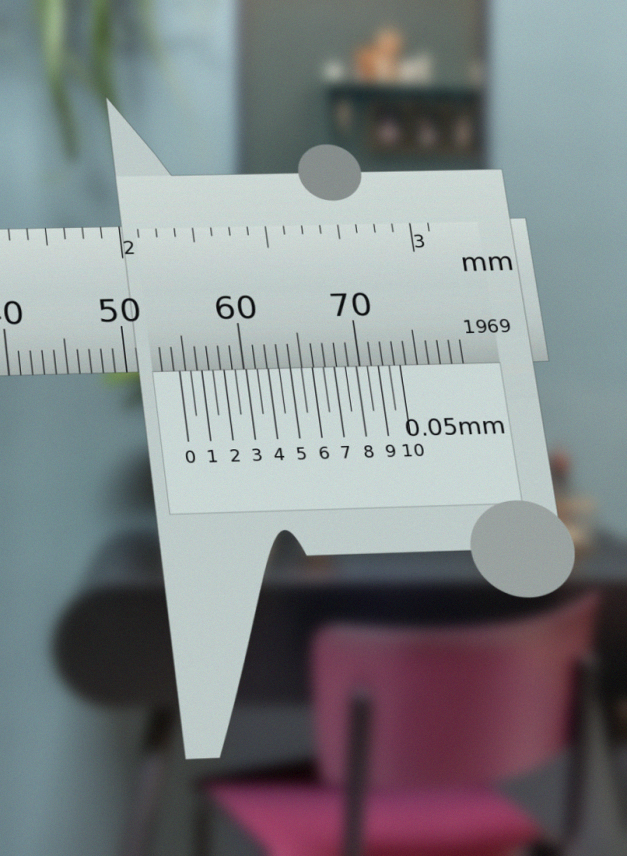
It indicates 54.5; mm
